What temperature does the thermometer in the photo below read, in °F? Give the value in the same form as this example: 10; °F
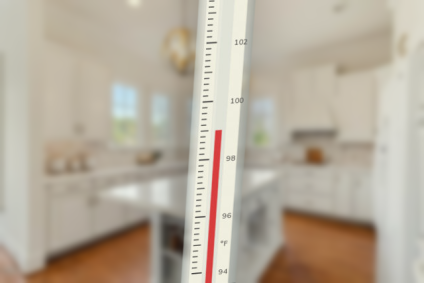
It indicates 99; °F
